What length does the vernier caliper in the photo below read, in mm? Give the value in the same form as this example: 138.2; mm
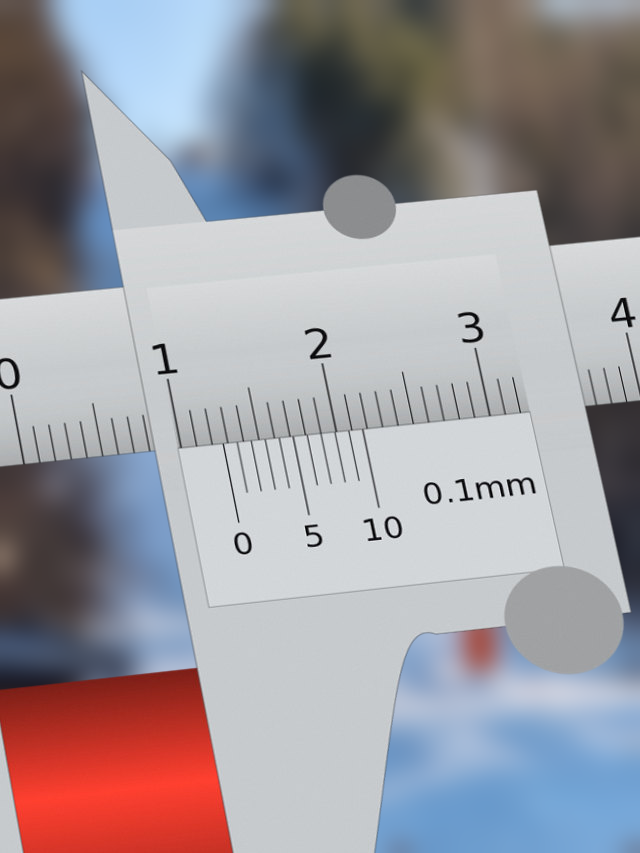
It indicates 12.7; mm
